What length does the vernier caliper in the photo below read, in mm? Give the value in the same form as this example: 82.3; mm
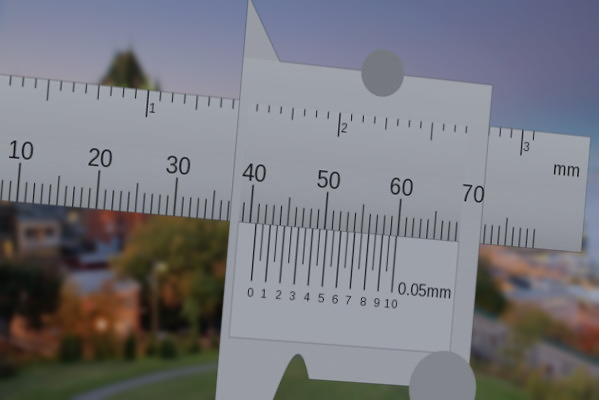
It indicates 40.8; mm
